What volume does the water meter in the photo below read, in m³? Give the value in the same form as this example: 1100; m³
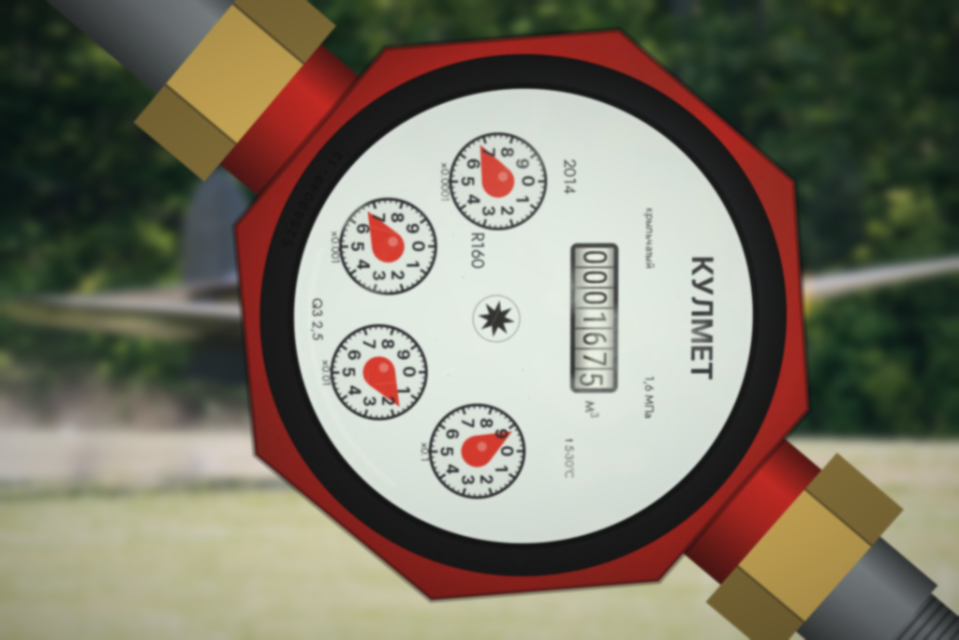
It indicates 1674.9166; m³
